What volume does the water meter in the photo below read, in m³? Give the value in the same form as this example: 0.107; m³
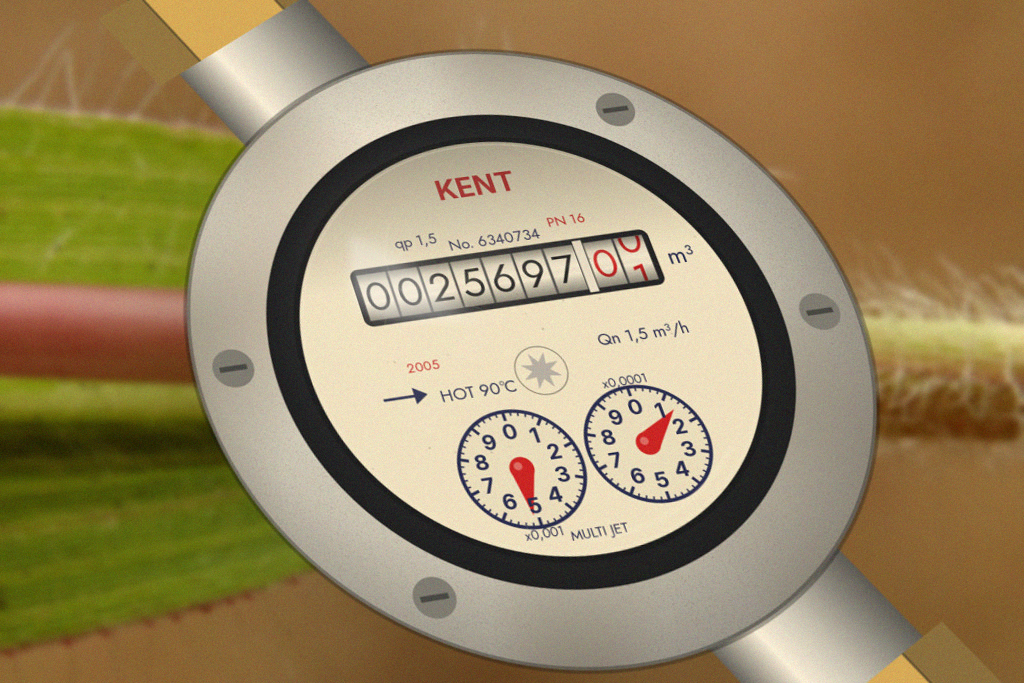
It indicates 25697.0051; m³
